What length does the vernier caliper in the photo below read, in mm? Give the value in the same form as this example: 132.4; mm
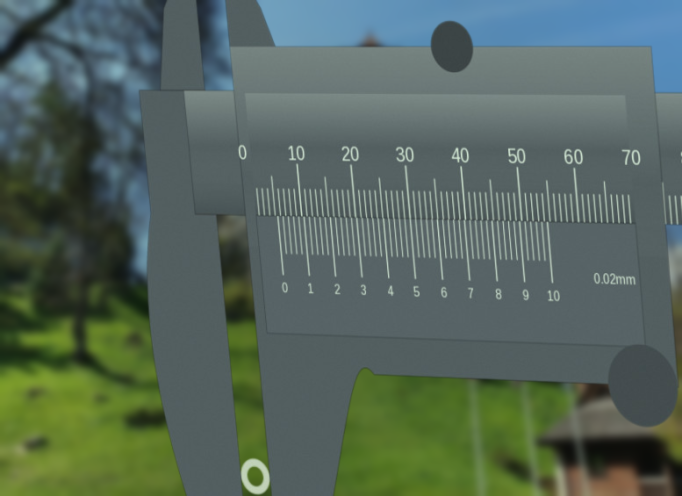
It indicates 5.5; mm
